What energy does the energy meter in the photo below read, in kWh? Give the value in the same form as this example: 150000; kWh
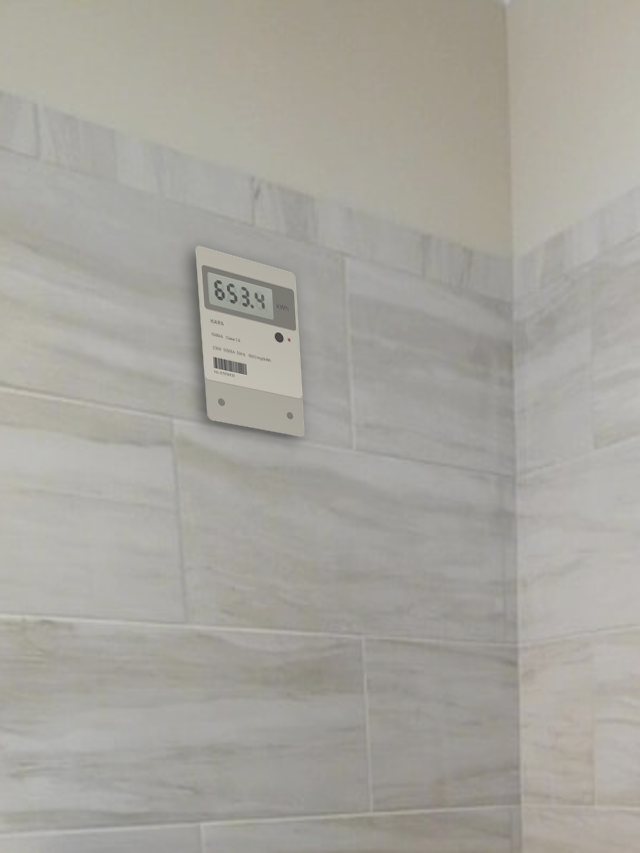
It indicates 653.4; kWh
